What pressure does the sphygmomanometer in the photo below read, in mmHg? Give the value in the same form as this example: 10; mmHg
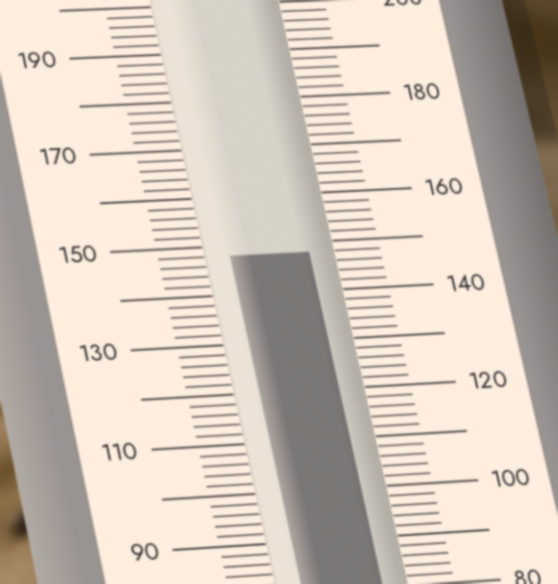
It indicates 148; mmHg
